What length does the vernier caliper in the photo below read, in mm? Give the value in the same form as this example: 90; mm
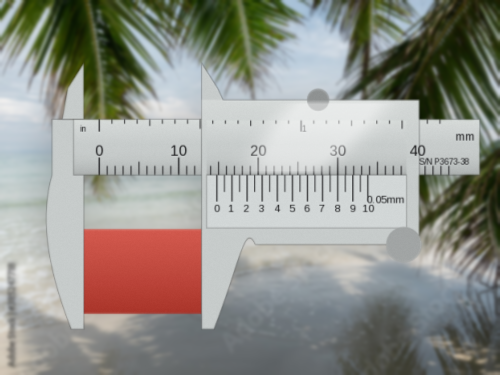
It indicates 14.8; mm
